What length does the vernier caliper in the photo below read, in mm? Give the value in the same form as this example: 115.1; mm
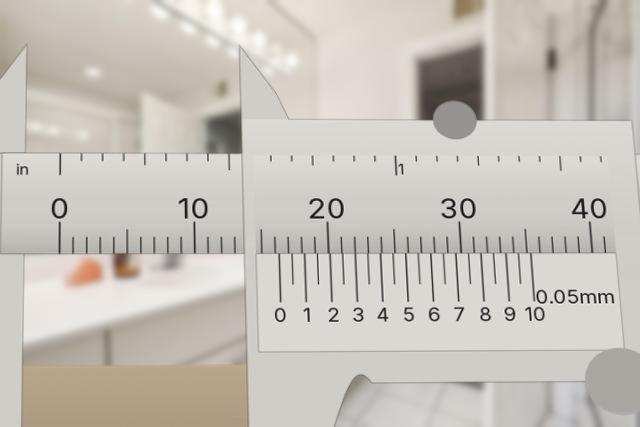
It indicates 16.3; mm
